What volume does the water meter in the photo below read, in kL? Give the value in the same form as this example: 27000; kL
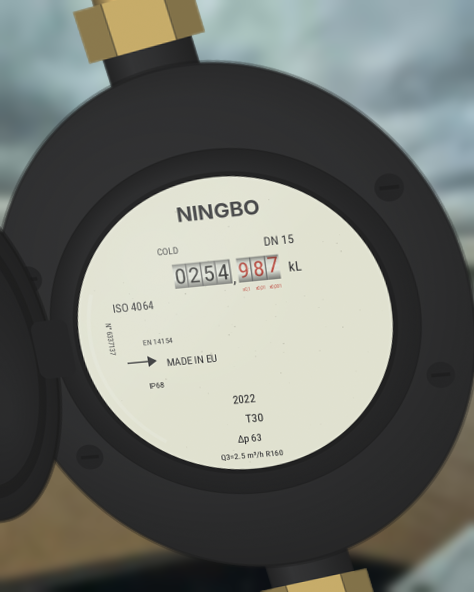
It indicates 254.987; kL
